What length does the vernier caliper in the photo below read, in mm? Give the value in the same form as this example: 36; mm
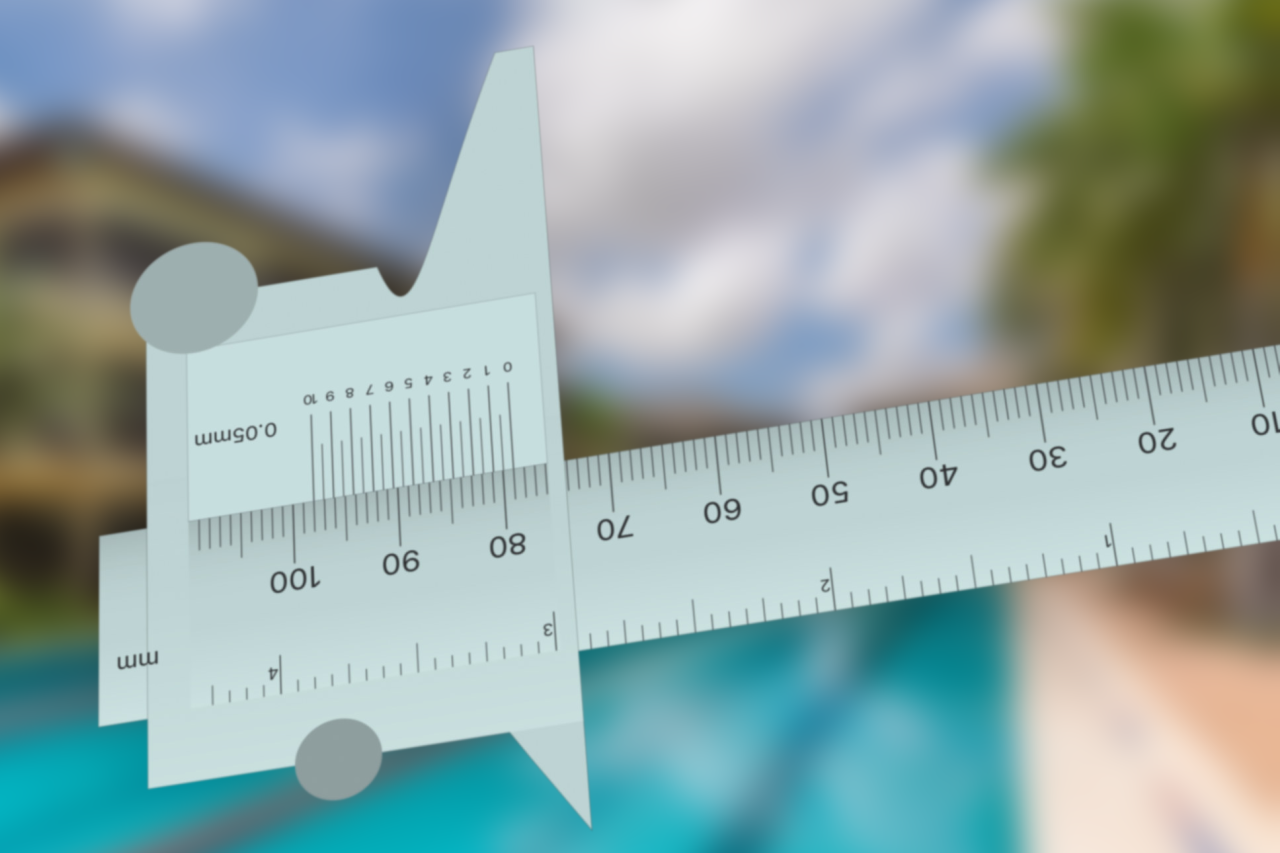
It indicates 79.0; mm
